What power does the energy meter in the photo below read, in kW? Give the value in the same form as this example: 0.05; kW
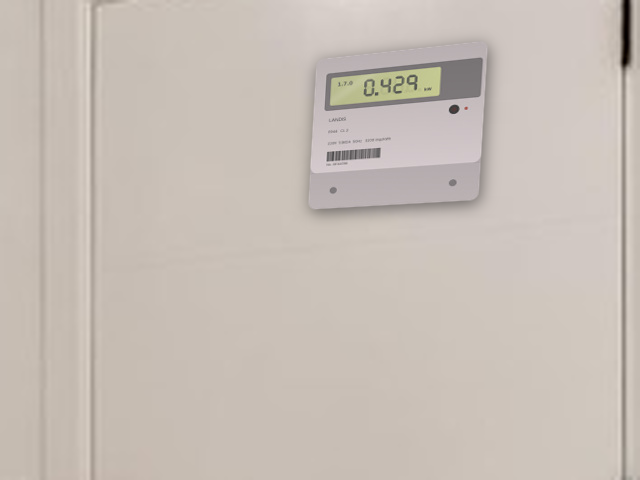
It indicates 0.429; kW
